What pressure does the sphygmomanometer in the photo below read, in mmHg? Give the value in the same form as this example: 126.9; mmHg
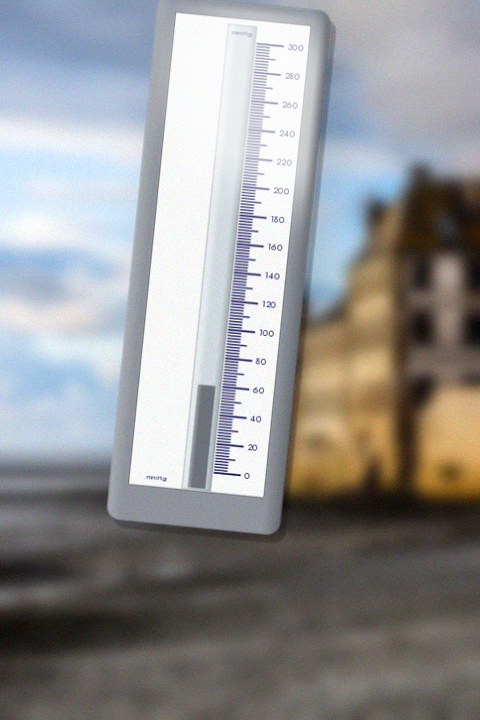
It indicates 60; mmHg
